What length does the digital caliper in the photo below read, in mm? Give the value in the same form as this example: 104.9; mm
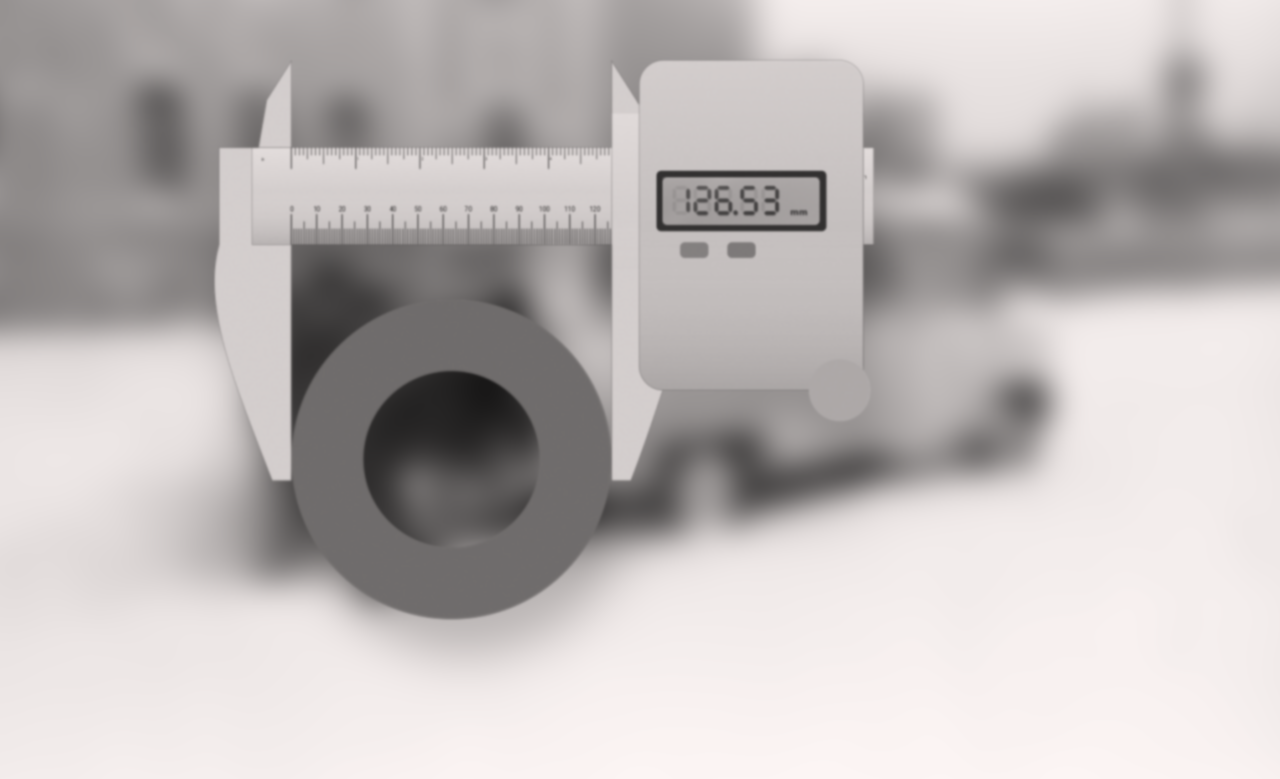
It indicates 126.53; mm
